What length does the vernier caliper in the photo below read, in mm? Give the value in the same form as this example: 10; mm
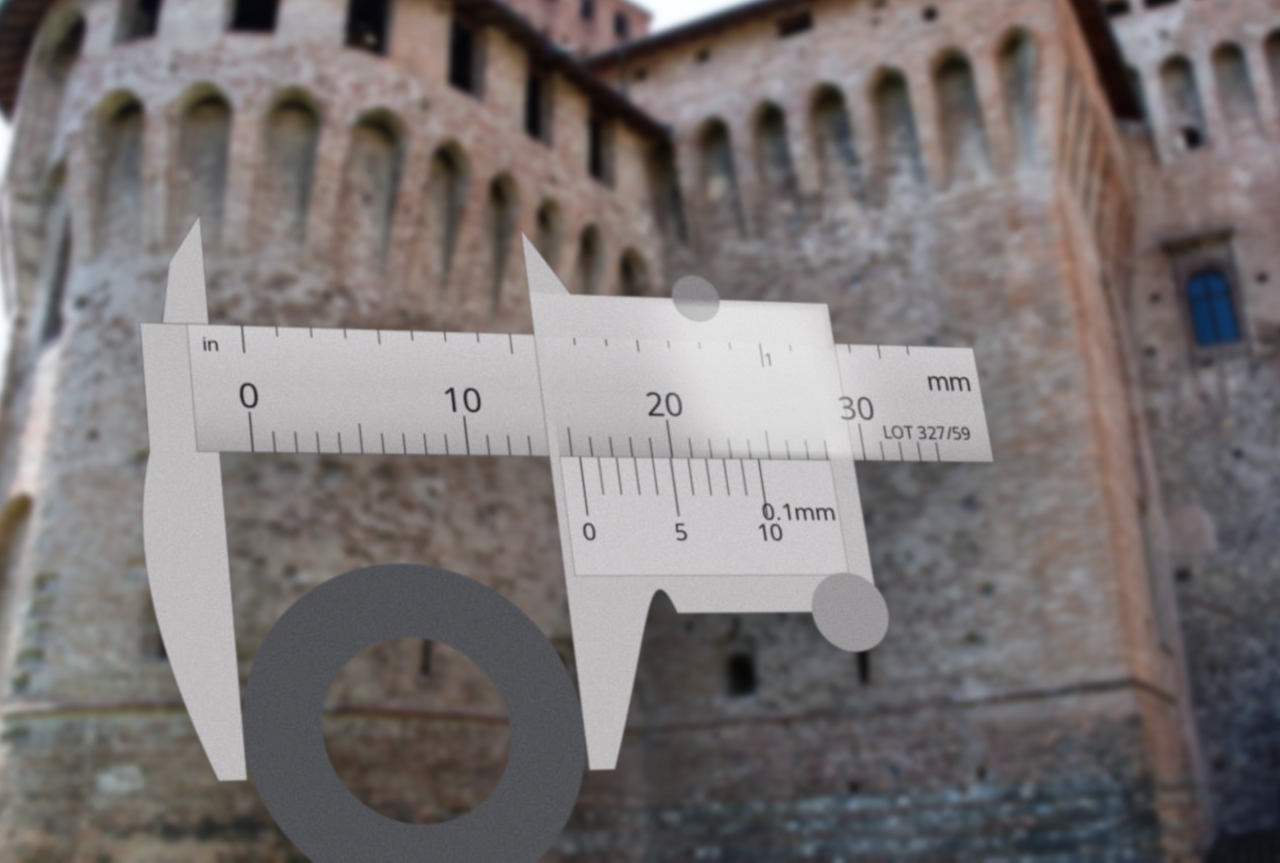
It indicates 15.4; mm
